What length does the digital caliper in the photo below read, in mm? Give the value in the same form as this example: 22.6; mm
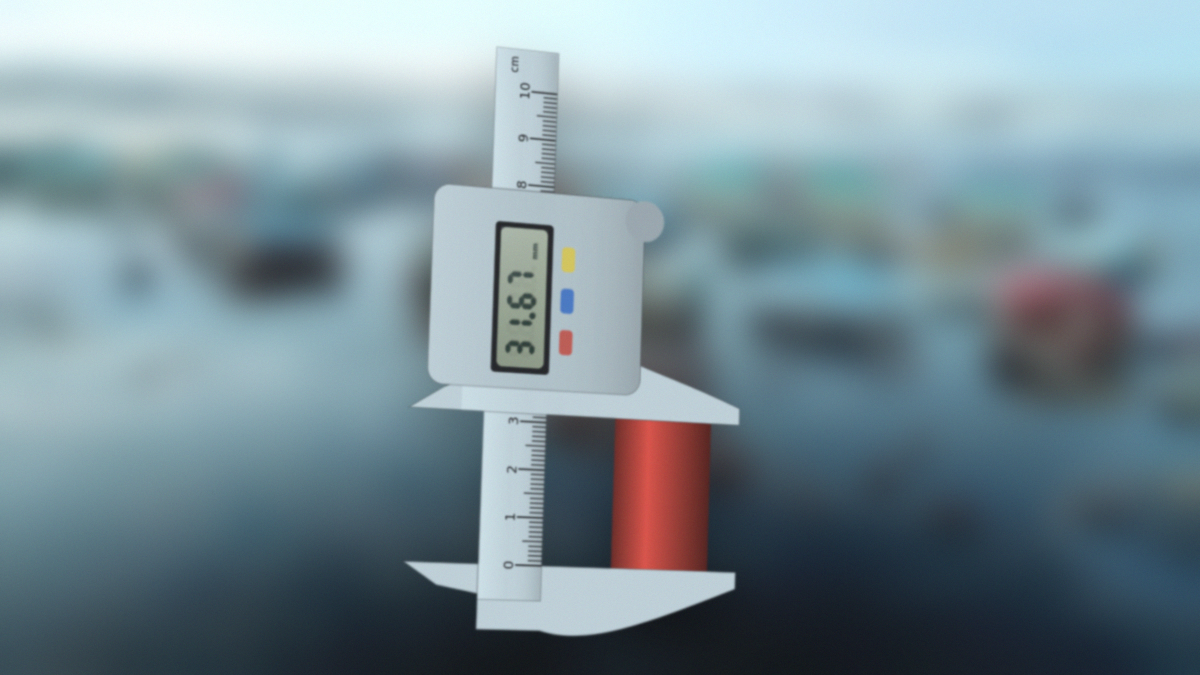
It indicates 31.67; mm
